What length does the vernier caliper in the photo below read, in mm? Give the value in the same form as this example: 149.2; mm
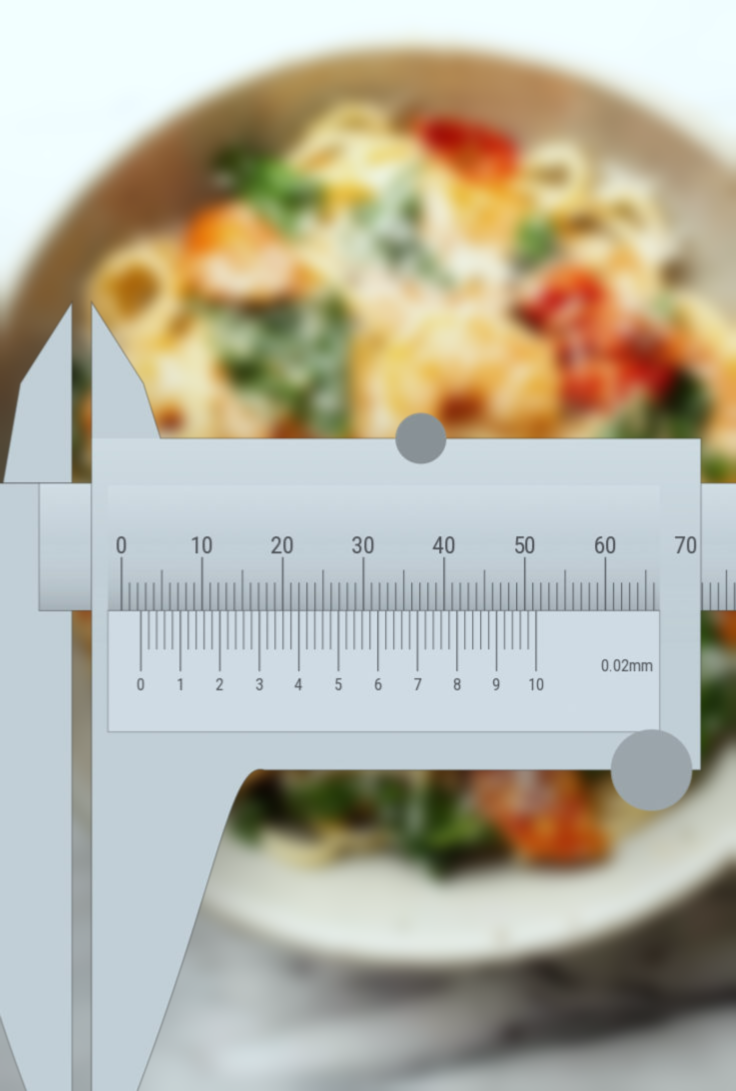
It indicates 2.4; mm
